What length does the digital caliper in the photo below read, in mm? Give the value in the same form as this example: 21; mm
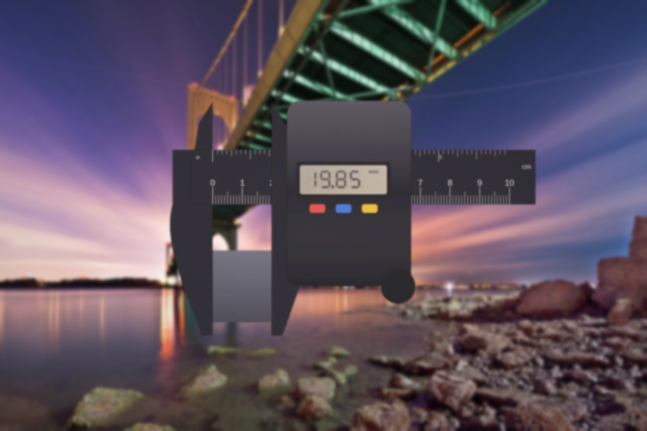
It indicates 19.85; mm
